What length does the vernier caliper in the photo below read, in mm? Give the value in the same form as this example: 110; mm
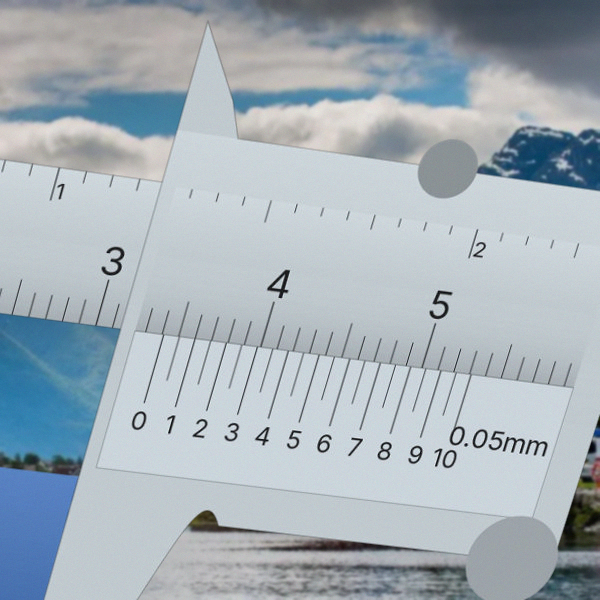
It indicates 34.1; mm
